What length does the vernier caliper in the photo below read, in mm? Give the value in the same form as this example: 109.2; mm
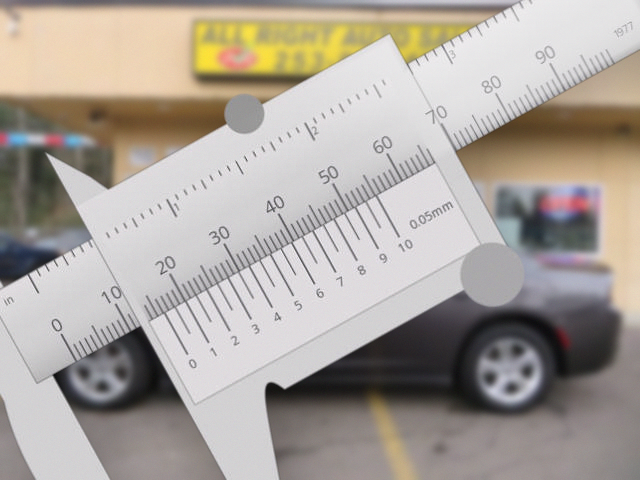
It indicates 16.2; mm
